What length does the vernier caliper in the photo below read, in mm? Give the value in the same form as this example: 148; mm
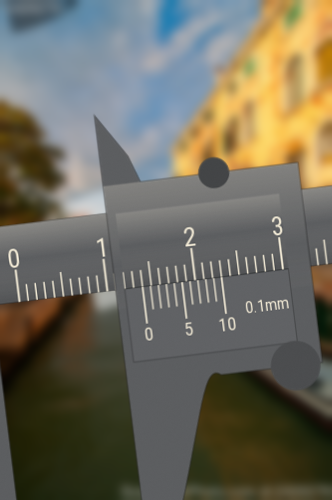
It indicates 14.0; mm
